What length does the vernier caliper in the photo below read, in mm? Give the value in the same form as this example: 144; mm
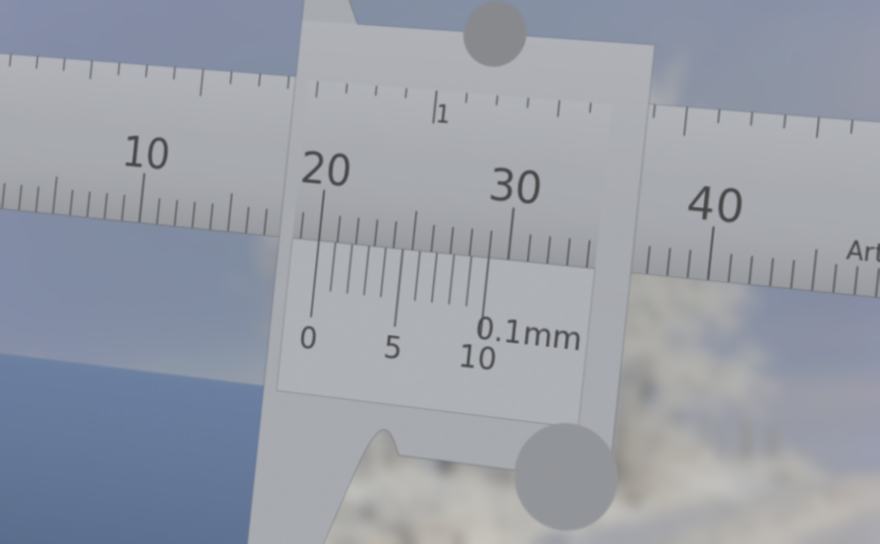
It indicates 20.0; mm
